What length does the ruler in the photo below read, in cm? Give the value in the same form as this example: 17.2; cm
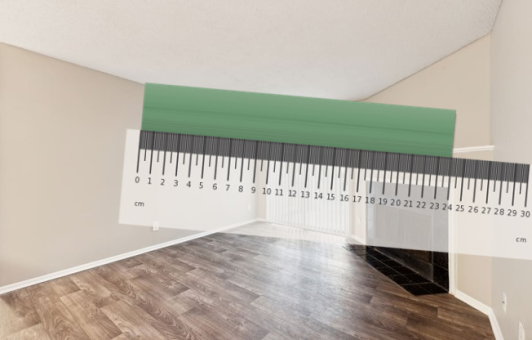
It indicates 24; cm
